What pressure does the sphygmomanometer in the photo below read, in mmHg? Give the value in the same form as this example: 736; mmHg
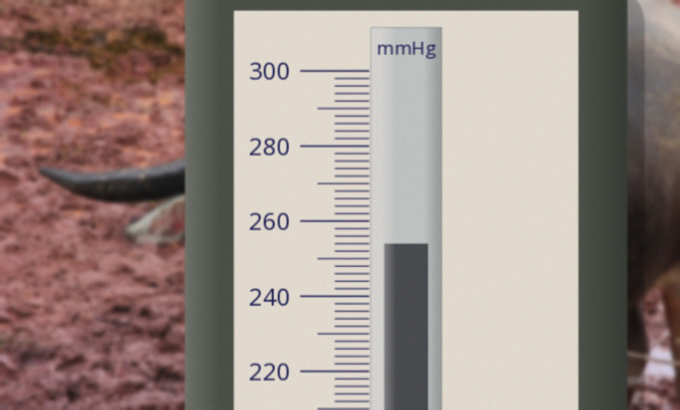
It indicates 254; mmHg
